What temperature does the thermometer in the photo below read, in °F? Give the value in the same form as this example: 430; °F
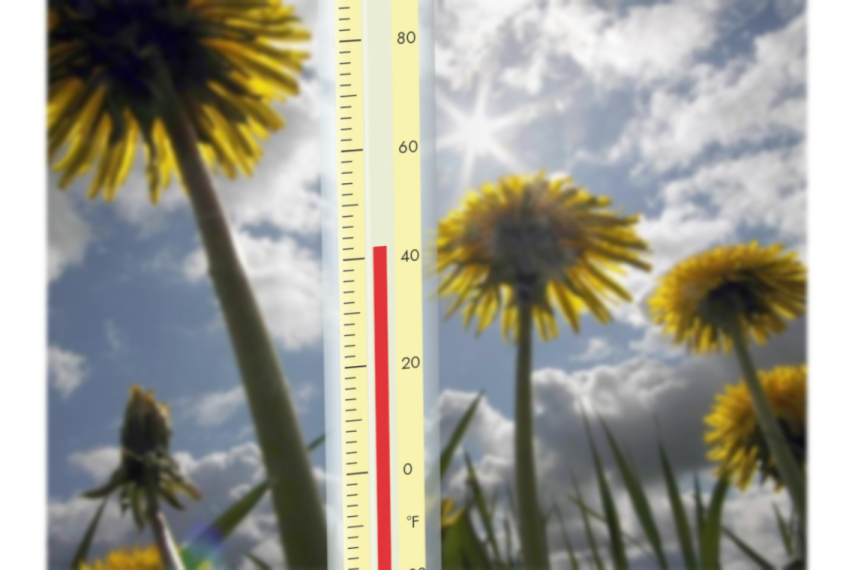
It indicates 42; °F
